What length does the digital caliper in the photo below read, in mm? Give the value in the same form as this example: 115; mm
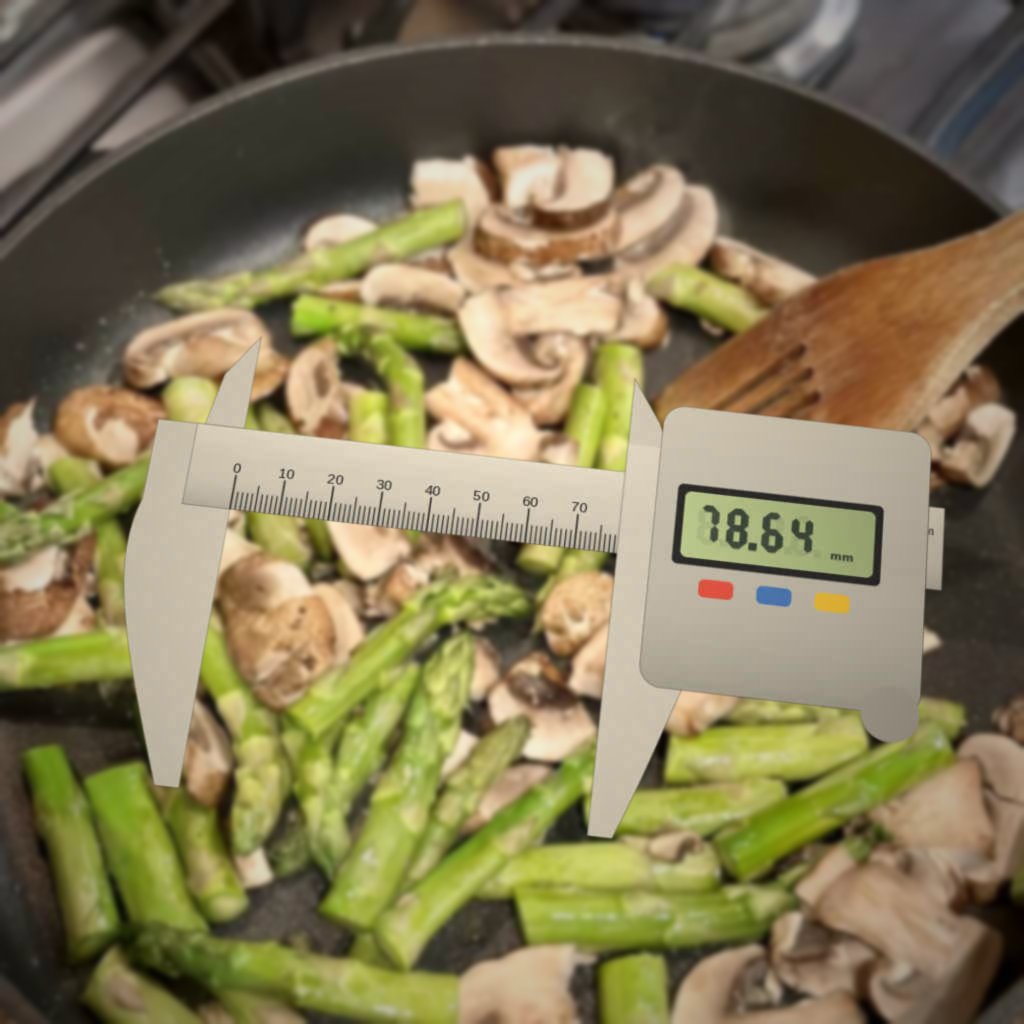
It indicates 78.64; mm
